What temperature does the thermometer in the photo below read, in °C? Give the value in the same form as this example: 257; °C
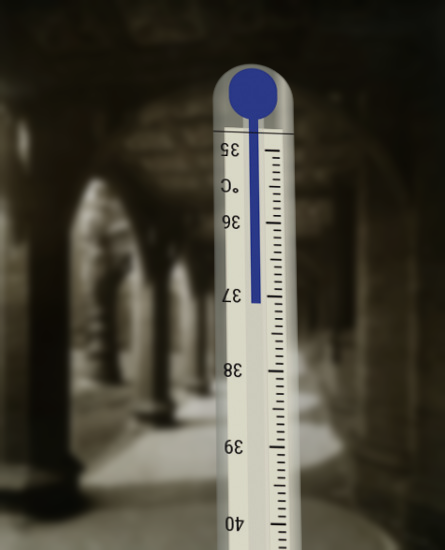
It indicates 37.1; °C
